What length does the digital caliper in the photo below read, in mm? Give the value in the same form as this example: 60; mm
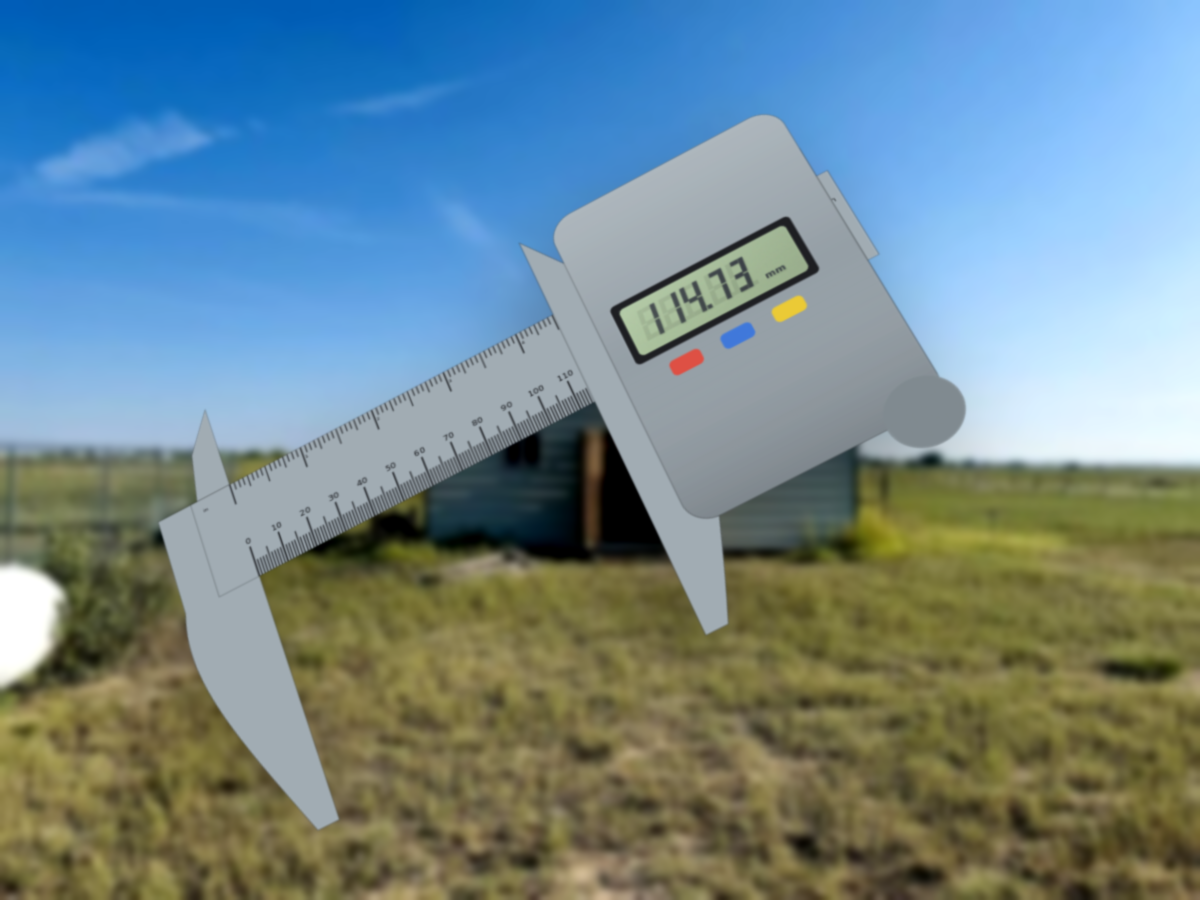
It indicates 114.73; mm
